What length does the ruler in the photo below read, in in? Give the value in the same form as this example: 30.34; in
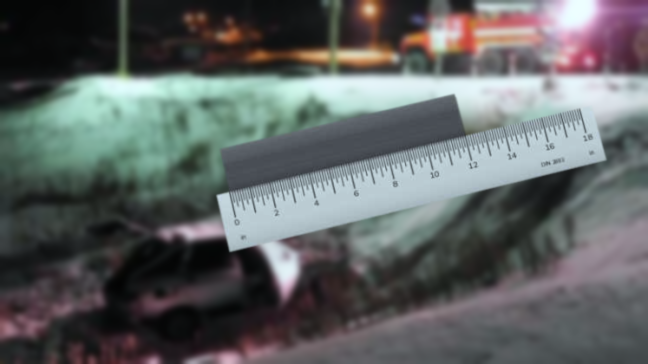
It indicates 12; in
